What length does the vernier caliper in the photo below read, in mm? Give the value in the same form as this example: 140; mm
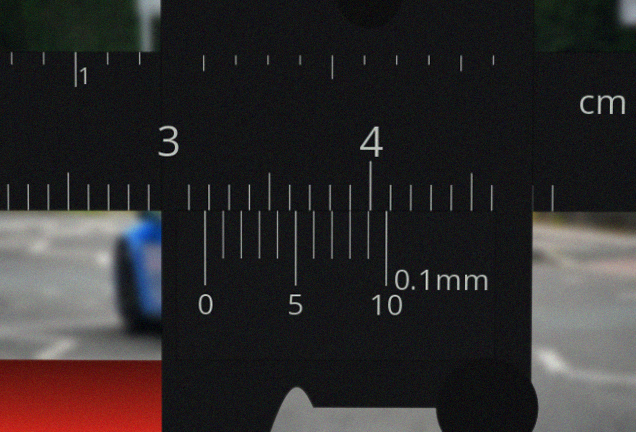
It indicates 31.8; mm
